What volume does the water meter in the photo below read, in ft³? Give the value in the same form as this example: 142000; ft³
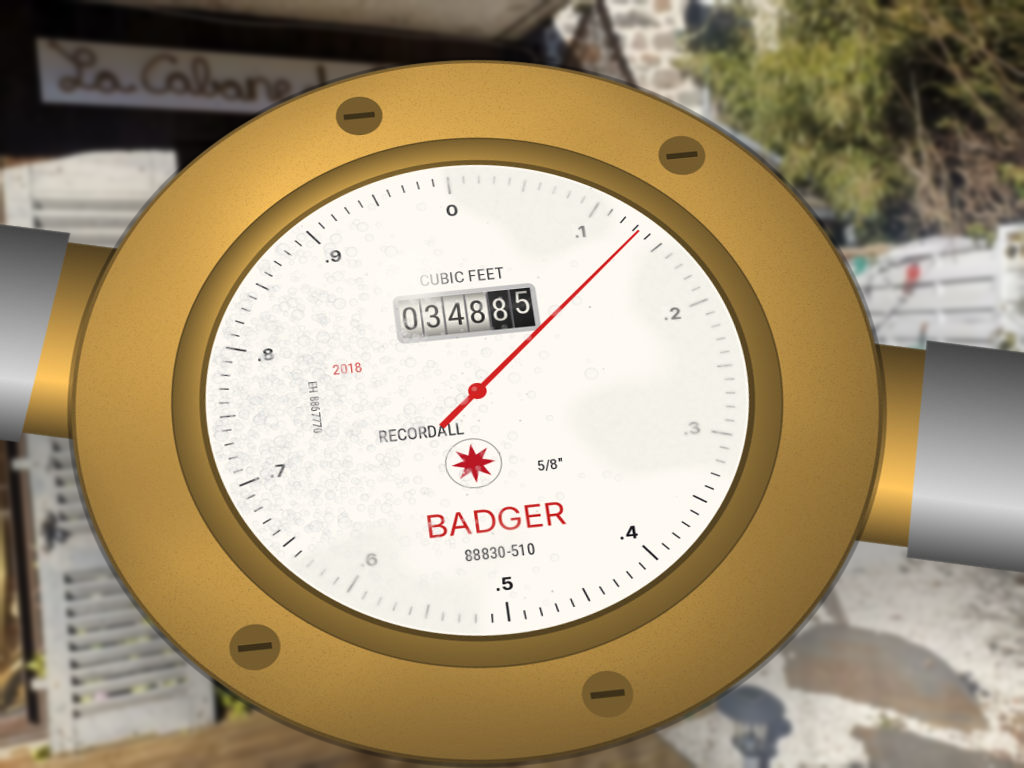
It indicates 34885.13; ft³
